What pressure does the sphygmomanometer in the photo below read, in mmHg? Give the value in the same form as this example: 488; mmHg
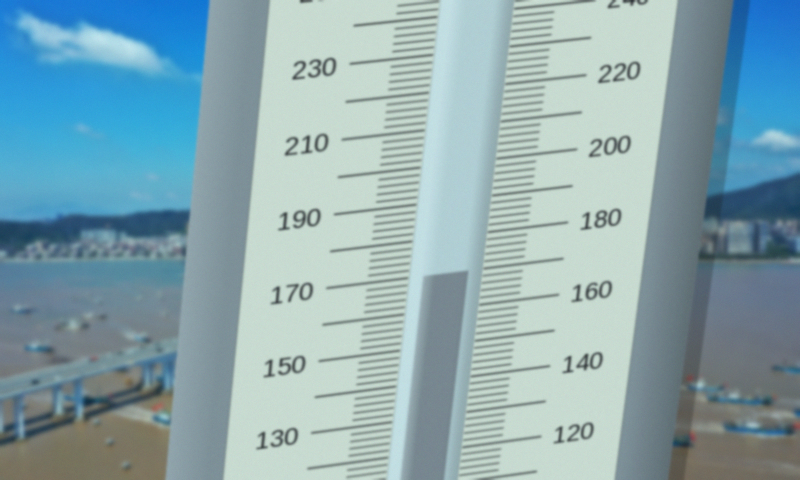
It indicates 170; mmHg
